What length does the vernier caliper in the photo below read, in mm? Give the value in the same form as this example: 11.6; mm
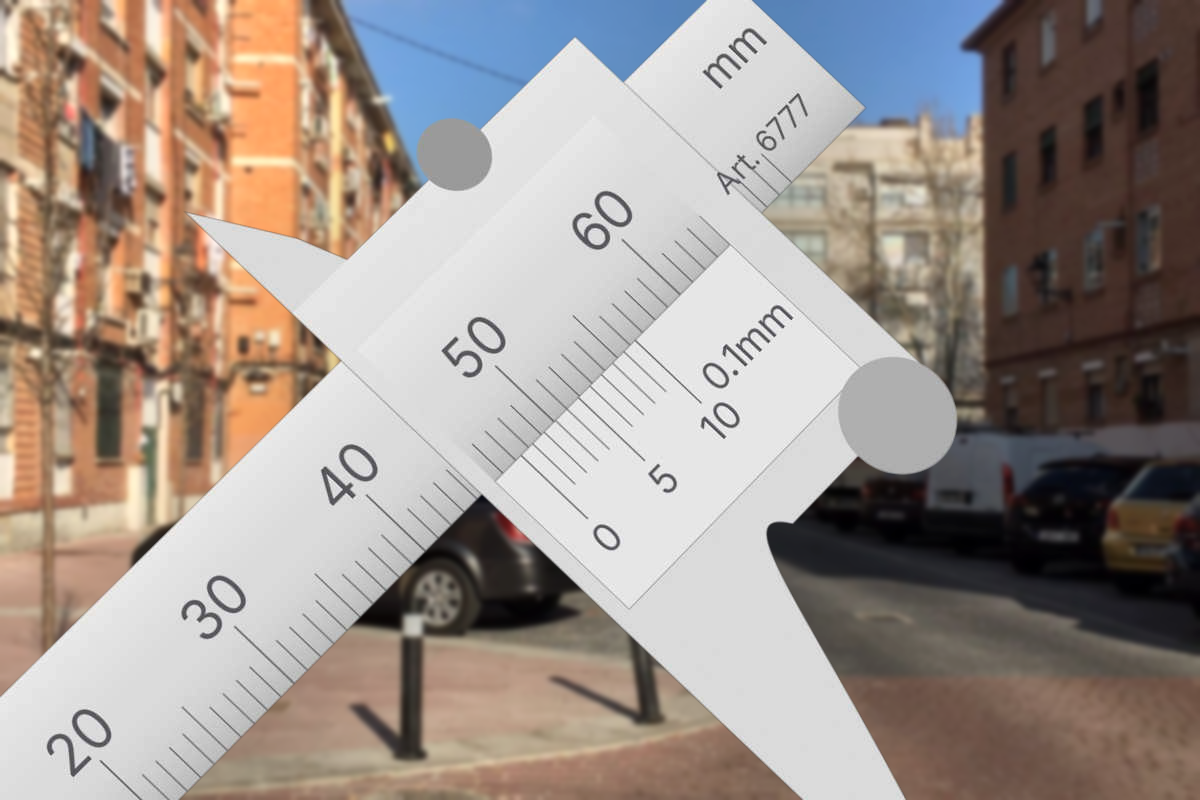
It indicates 47.4; mm
